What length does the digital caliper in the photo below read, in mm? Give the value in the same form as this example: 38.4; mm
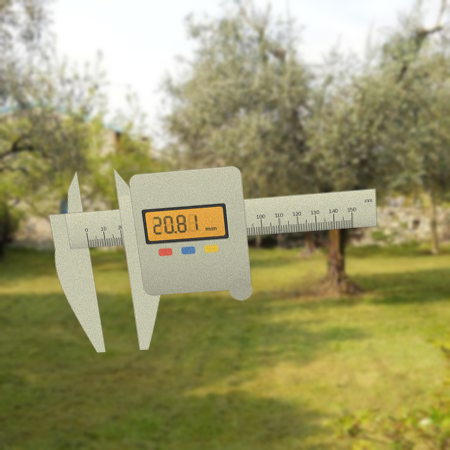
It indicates 20.81; mm
